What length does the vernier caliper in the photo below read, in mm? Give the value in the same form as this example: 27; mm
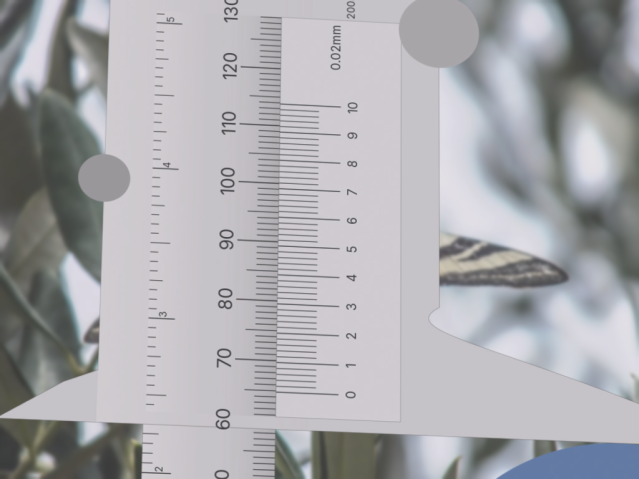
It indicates 64.8; mm
